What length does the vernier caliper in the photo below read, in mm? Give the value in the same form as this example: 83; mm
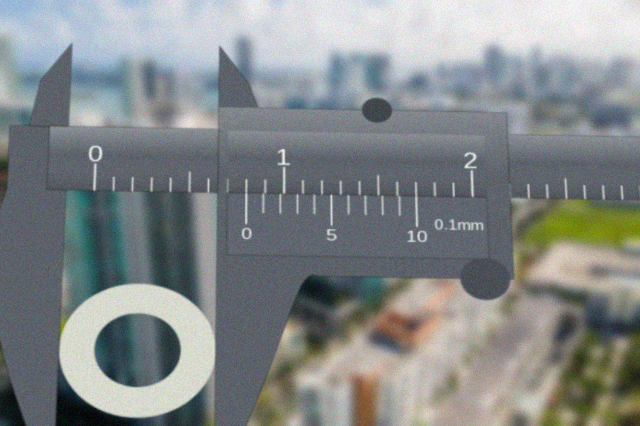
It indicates 8.0; mm
